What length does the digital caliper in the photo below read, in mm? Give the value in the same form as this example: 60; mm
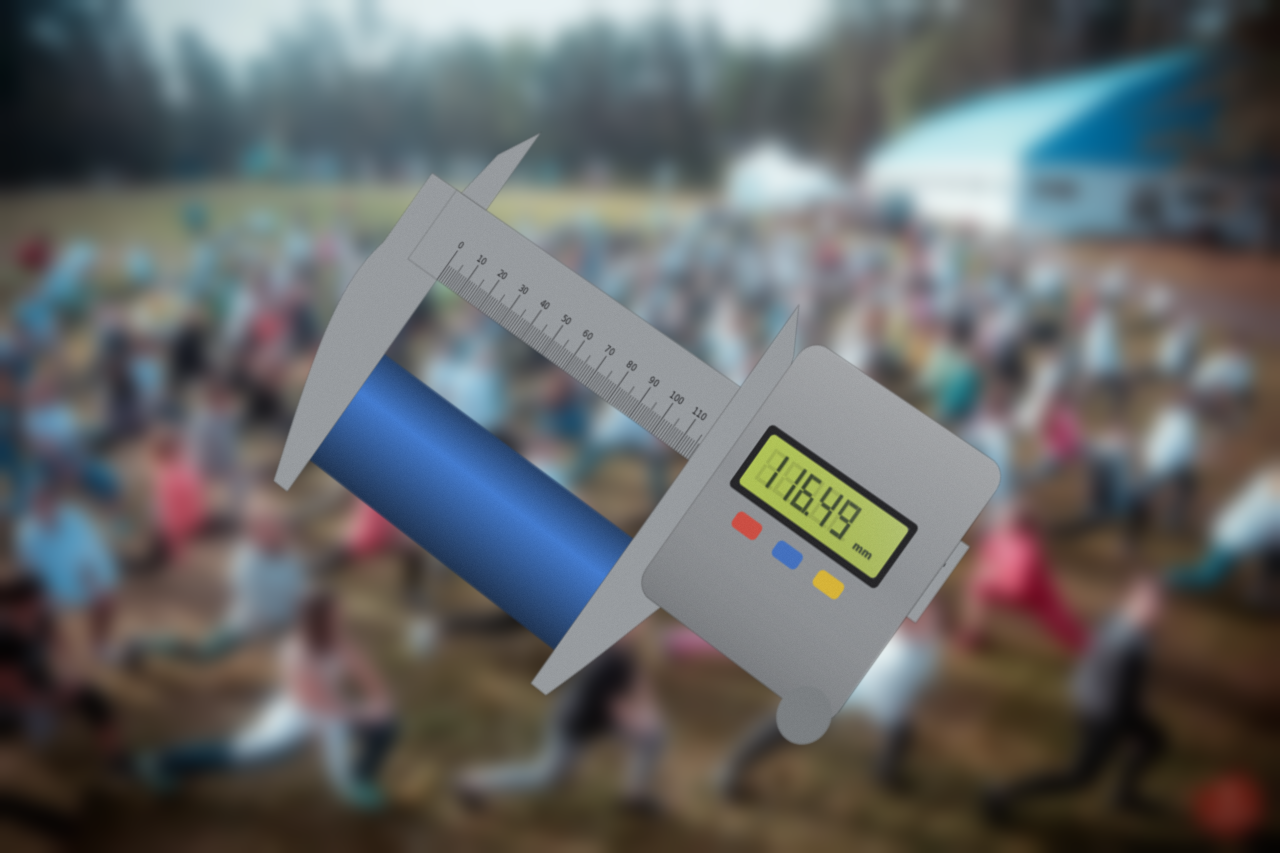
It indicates 116.49; mm
